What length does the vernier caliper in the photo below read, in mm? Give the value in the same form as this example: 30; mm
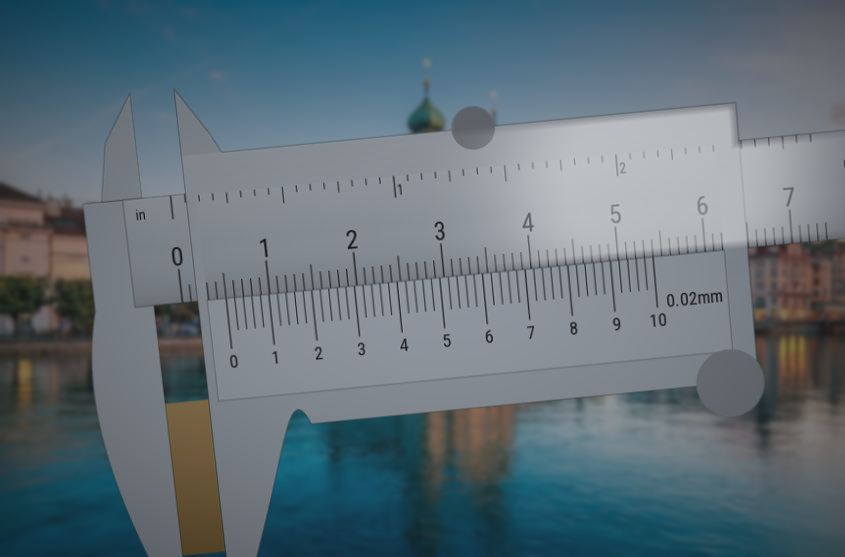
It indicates 5.0; mm
